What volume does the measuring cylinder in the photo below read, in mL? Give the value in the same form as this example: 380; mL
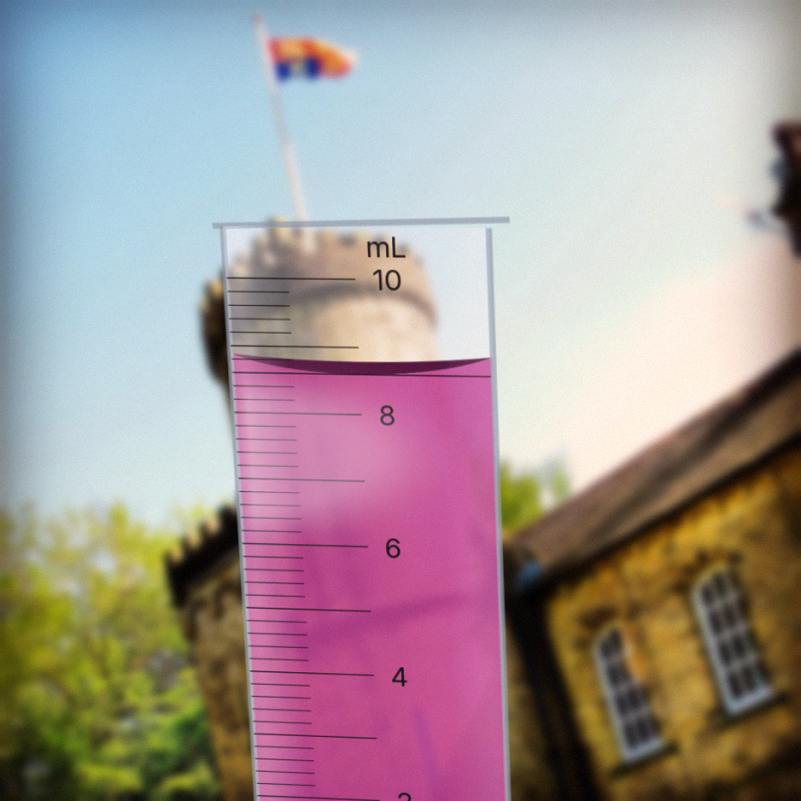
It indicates 8.6; mL
